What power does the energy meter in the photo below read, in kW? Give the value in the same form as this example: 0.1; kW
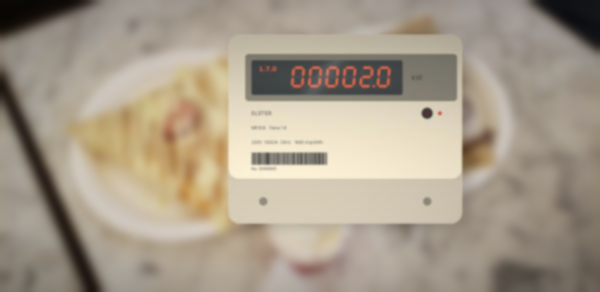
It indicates 2.0; kW
